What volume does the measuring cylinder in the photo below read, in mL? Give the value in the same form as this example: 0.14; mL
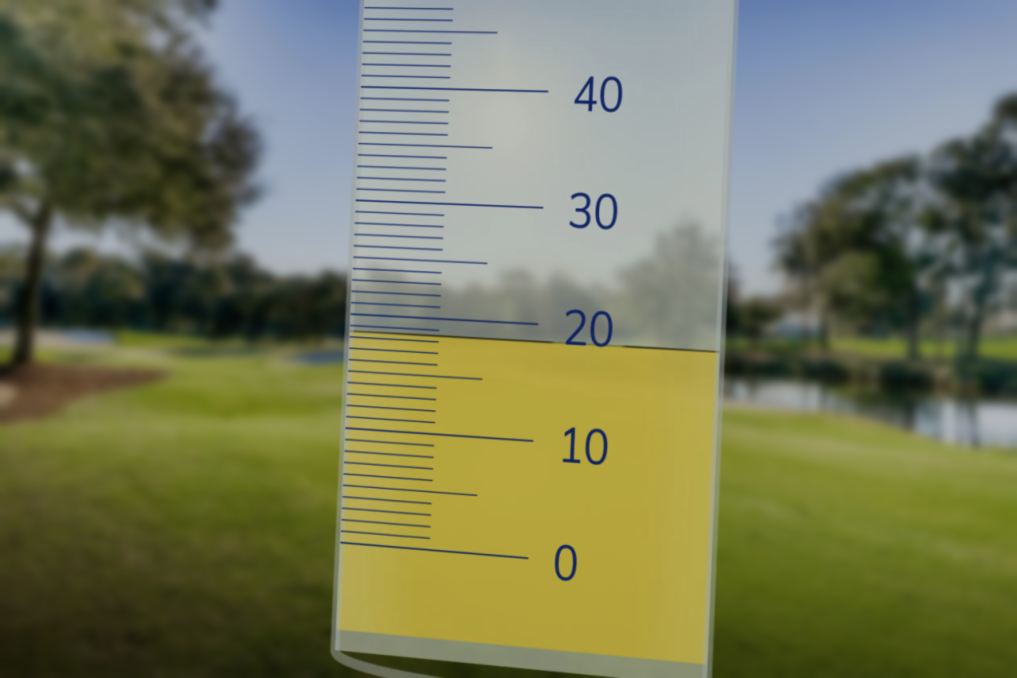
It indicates 18.5; mL
